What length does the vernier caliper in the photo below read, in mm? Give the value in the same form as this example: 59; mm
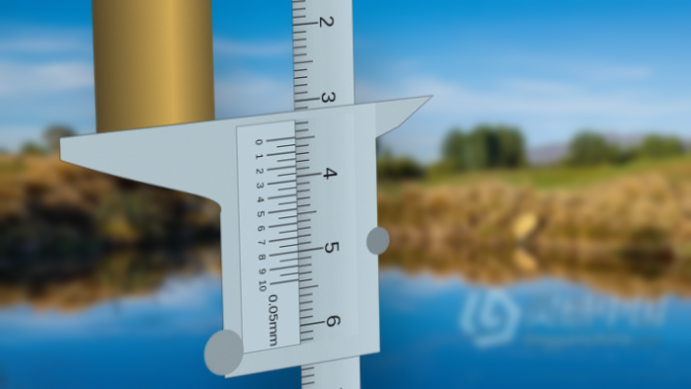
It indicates 34.8; mm
